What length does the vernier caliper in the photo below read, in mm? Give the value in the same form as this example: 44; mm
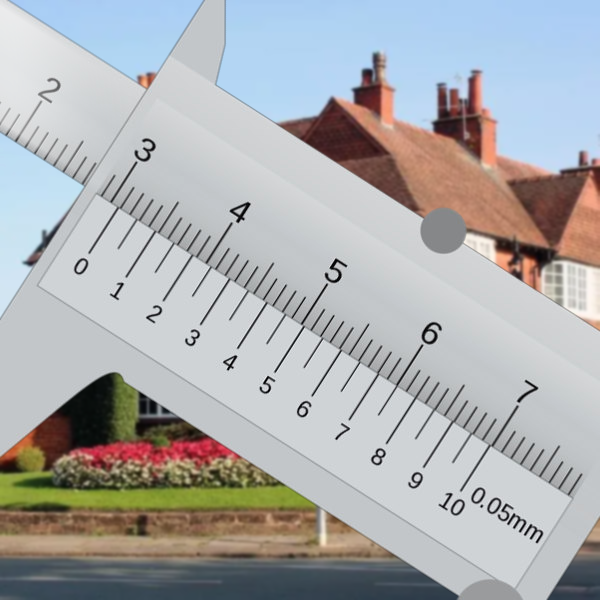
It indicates 30.8; mm
